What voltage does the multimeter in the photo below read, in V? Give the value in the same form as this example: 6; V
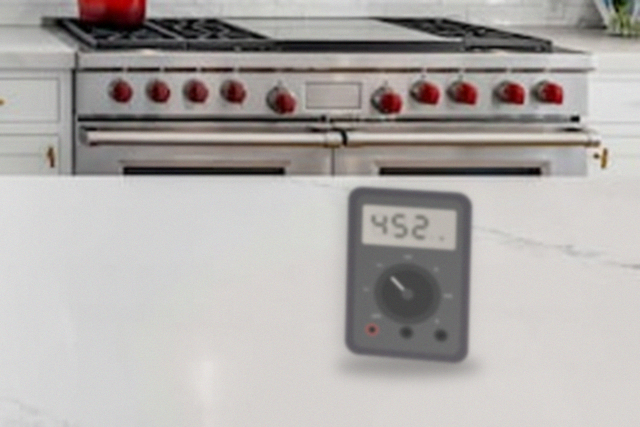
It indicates 452; V
